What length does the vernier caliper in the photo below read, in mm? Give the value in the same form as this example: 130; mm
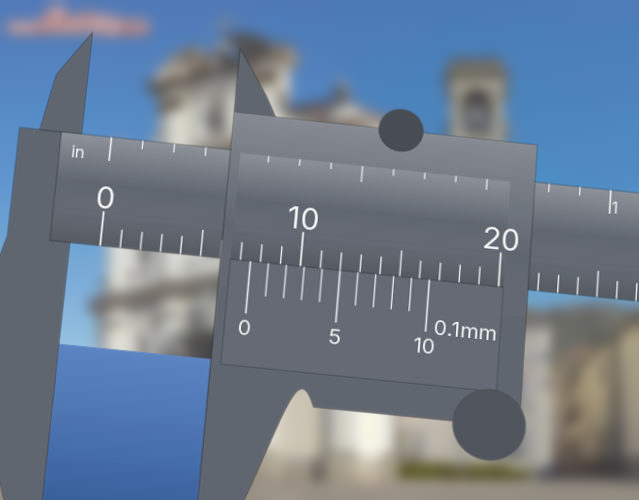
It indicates 7.5; mm
